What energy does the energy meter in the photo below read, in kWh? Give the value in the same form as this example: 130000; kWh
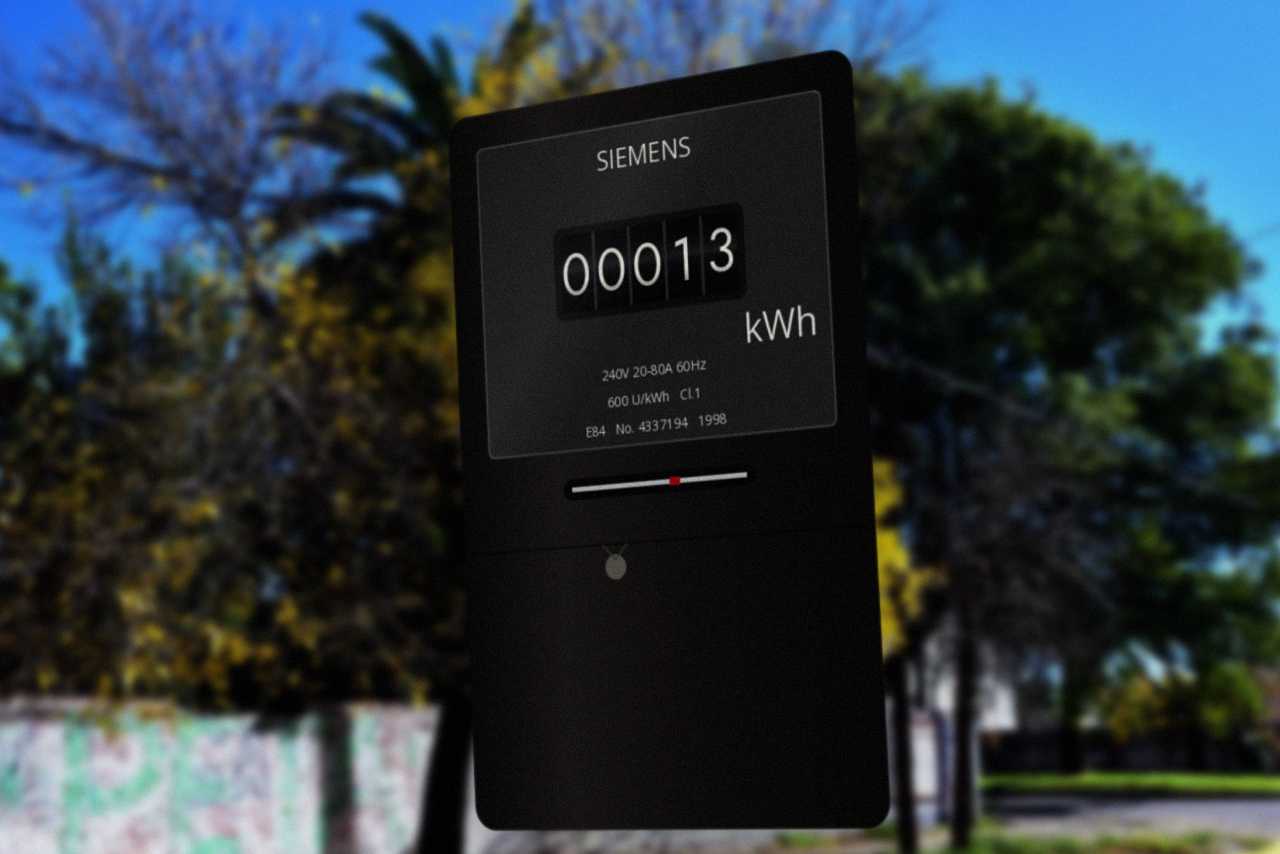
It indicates 13; kWh
